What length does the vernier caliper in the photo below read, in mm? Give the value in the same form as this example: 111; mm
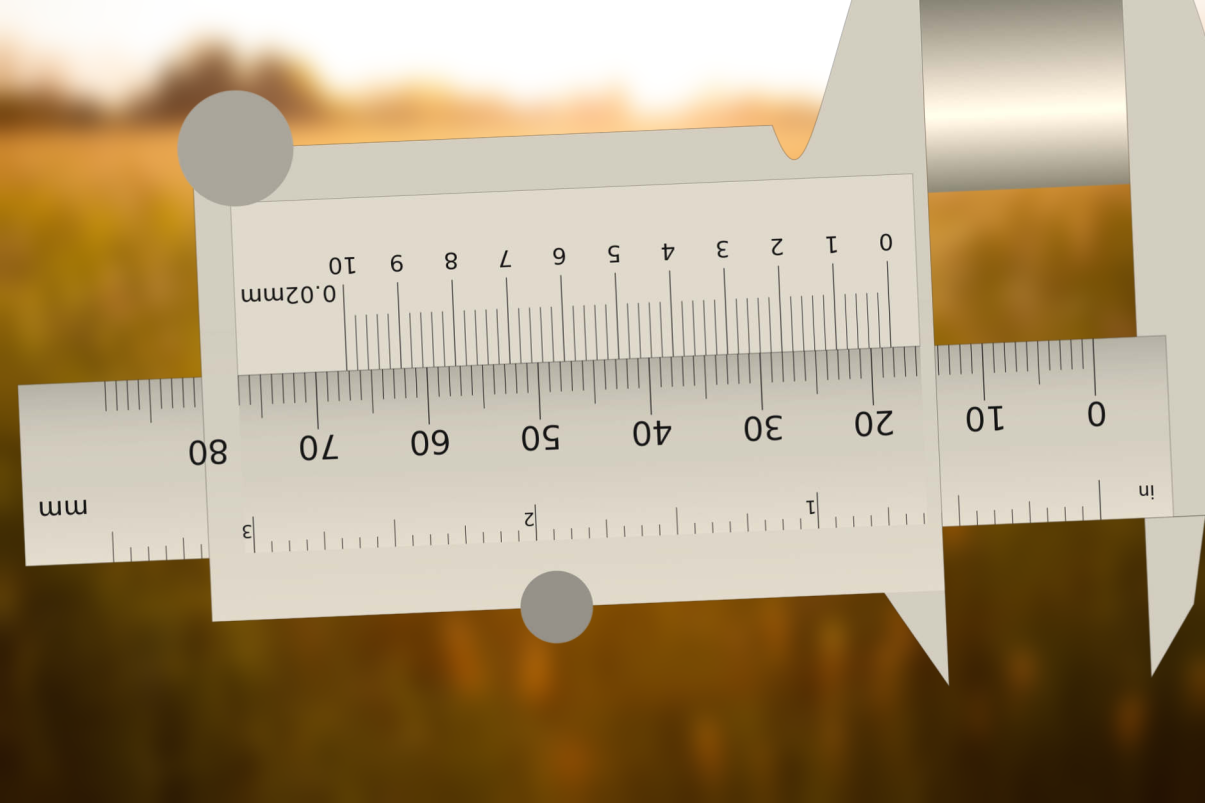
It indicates 18.2; mm
